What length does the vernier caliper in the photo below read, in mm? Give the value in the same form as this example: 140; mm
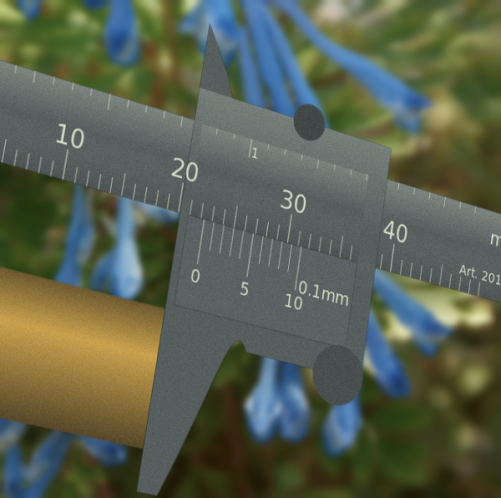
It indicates 22.3; mm
